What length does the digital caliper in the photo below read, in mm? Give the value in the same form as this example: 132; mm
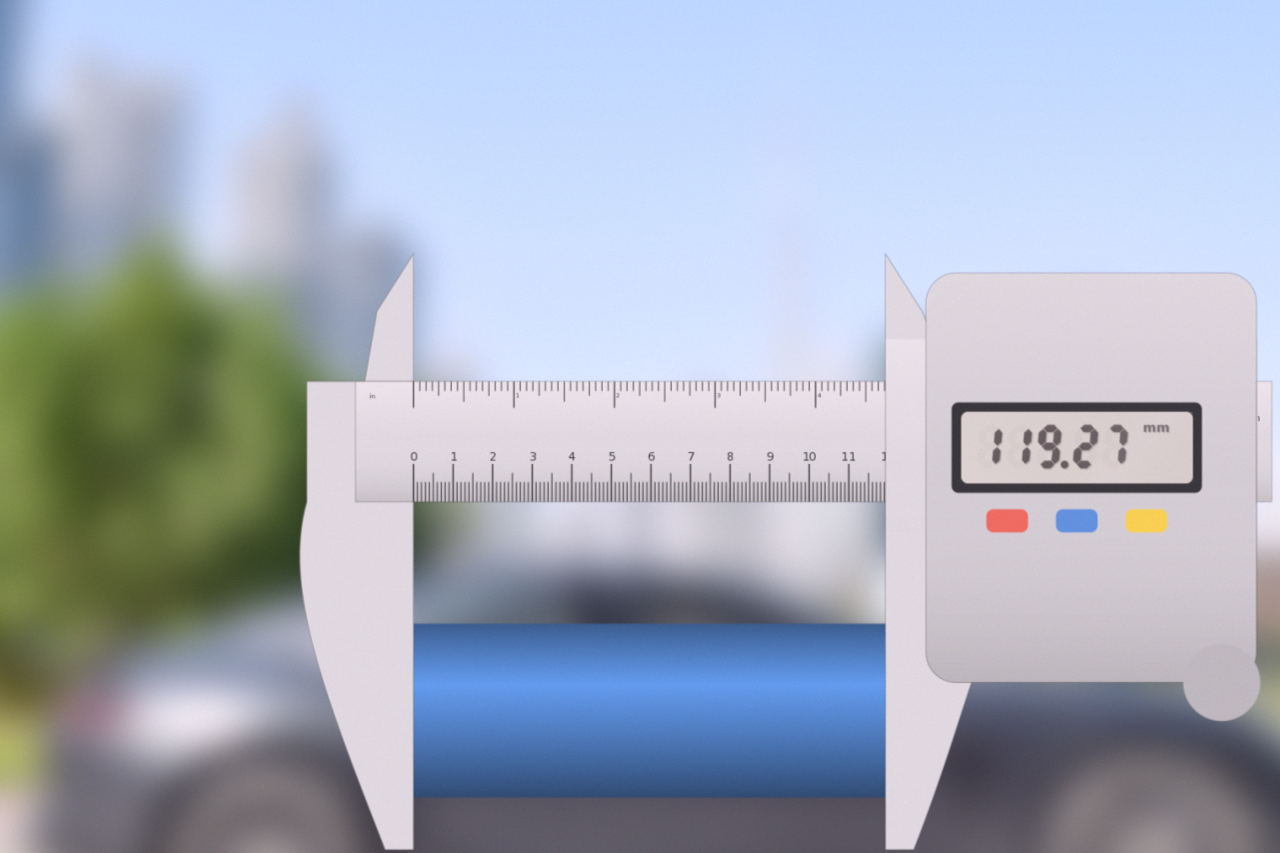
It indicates 119.27; mm
